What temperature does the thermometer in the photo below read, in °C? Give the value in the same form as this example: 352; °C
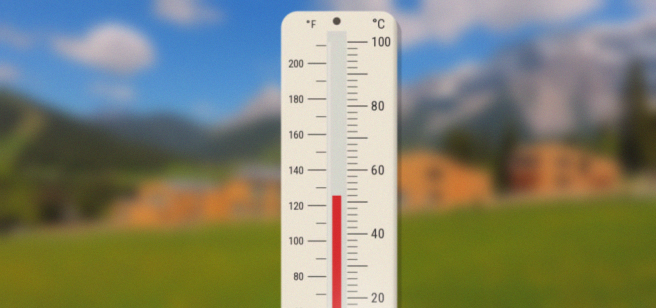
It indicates 52; °C
